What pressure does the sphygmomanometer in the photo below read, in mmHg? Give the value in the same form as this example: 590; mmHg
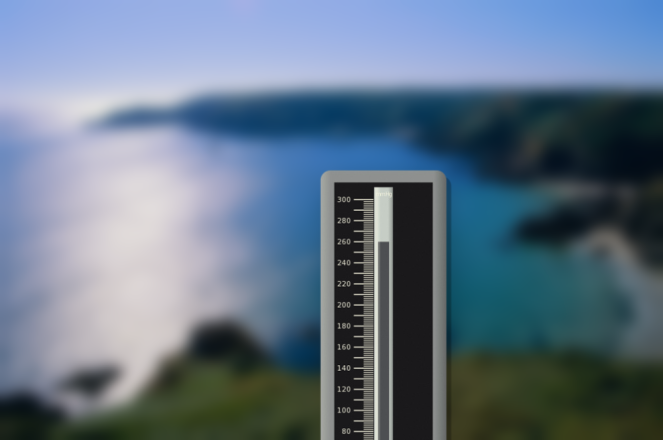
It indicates 260; mmHg
